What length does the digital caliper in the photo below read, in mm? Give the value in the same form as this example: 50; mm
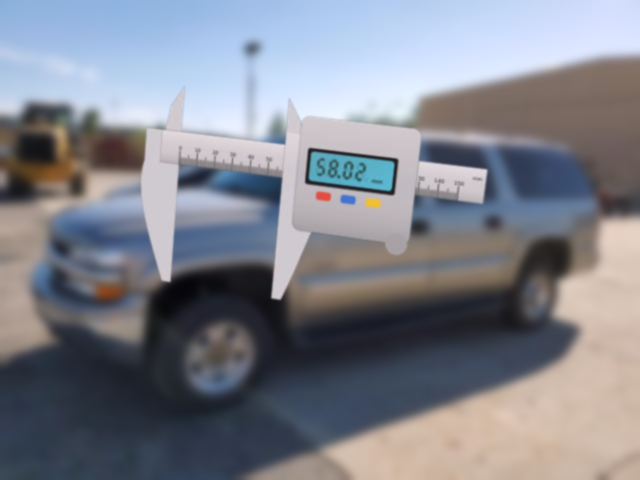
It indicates 58.02; mm
